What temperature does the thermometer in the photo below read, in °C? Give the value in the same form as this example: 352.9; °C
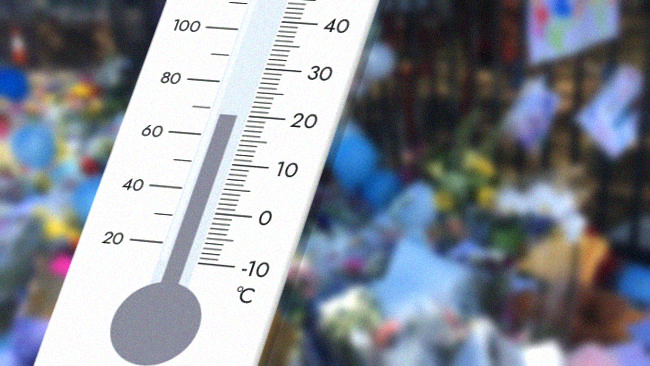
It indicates 20; °C
